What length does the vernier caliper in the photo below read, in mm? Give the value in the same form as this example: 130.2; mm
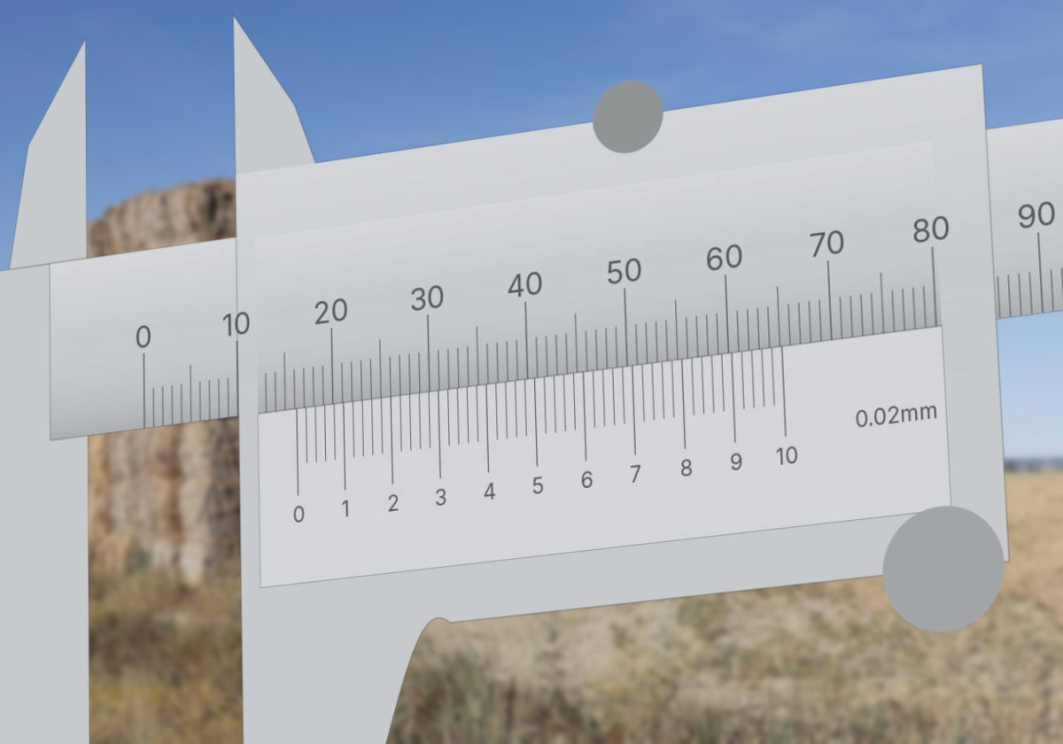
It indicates 16.2; mm
